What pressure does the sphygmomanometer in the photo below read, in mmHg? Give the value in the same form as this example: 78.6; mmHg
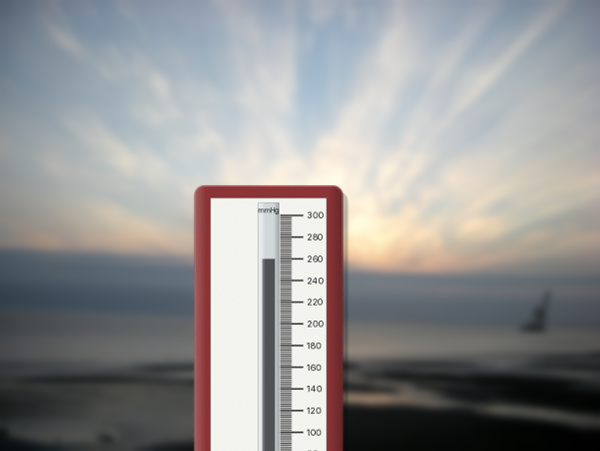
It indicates 260; mmHg
